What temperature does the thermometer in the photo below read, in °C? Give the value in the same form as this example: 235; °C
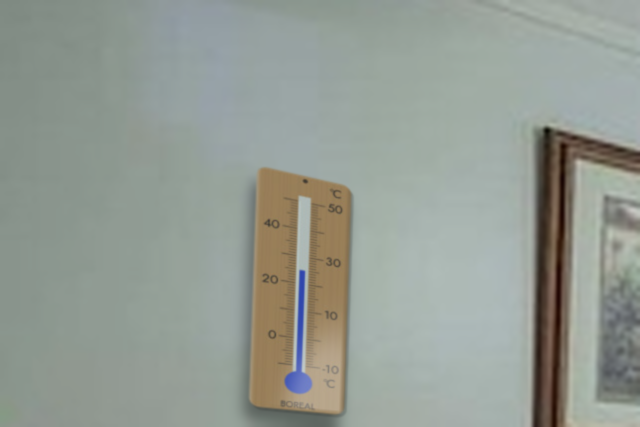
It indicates 25; °C
